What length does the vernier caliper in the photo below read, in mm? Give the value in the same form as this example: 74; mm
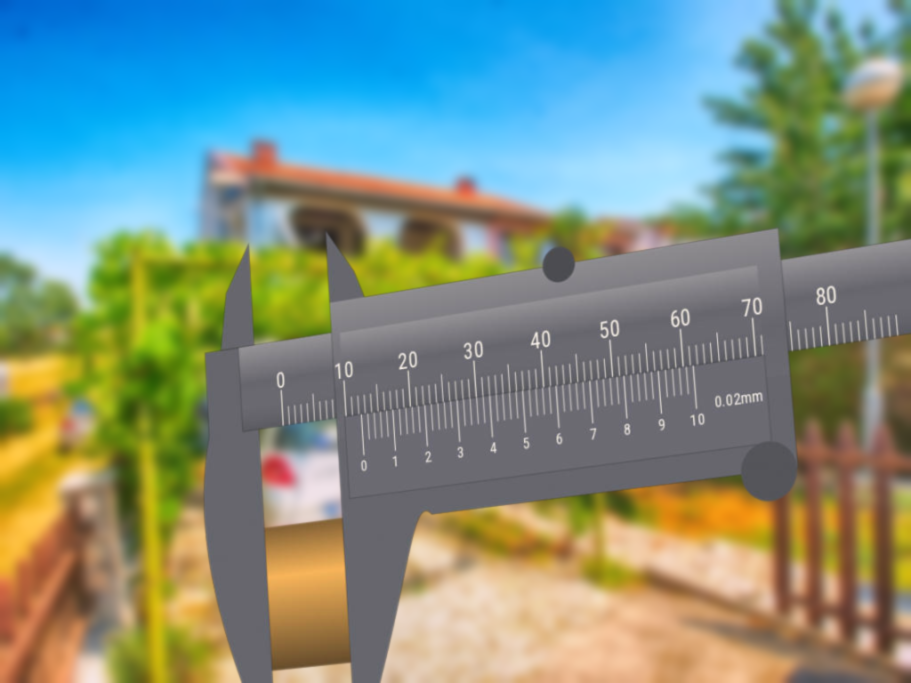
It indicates 12.4; mm
